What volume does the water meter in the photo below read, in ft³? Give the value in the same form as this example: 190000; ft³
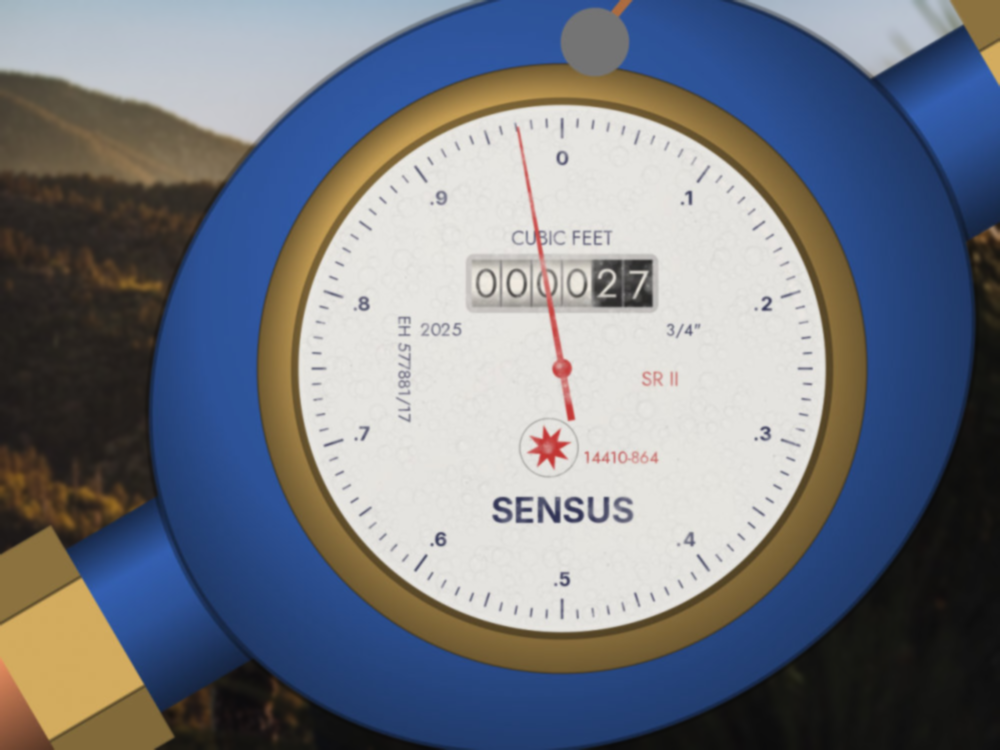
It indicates 26.97; ft³
